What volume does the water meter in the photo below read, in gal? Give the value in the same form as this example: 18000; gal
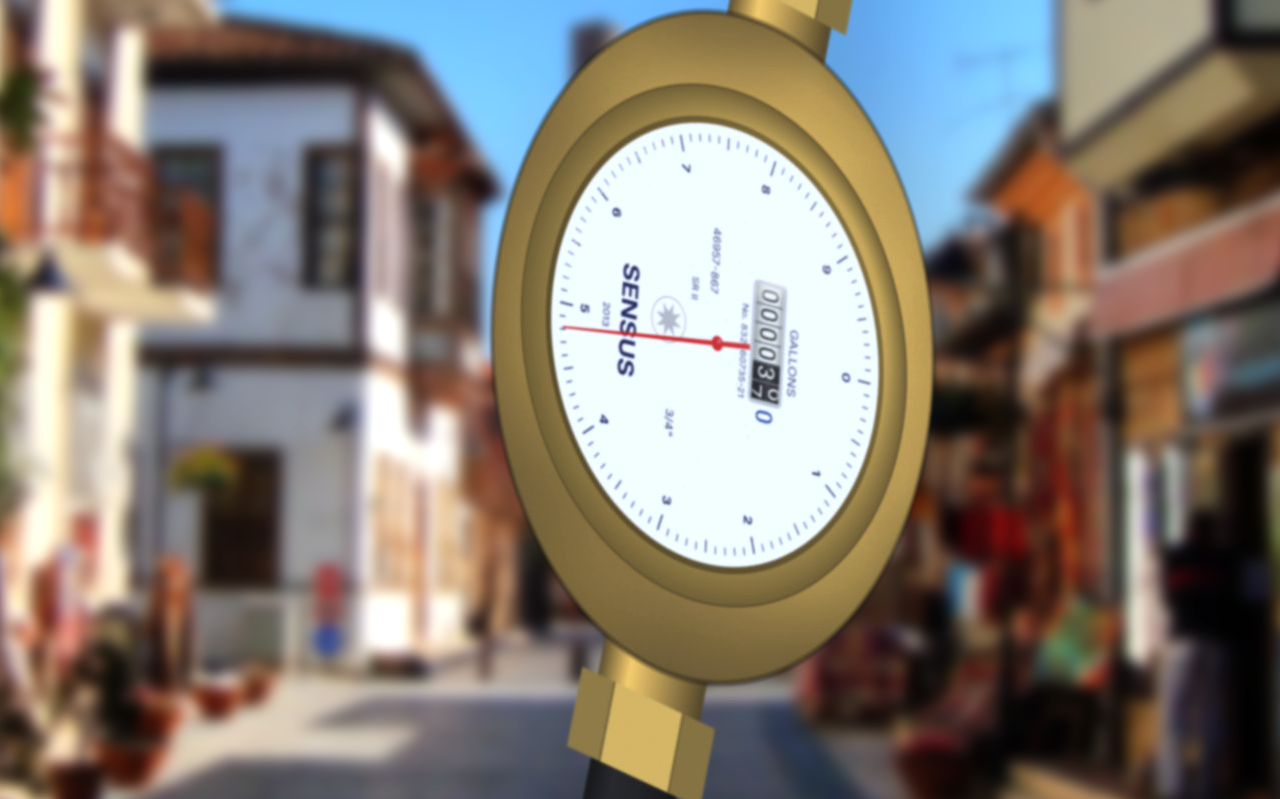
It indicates 364.8; gal
